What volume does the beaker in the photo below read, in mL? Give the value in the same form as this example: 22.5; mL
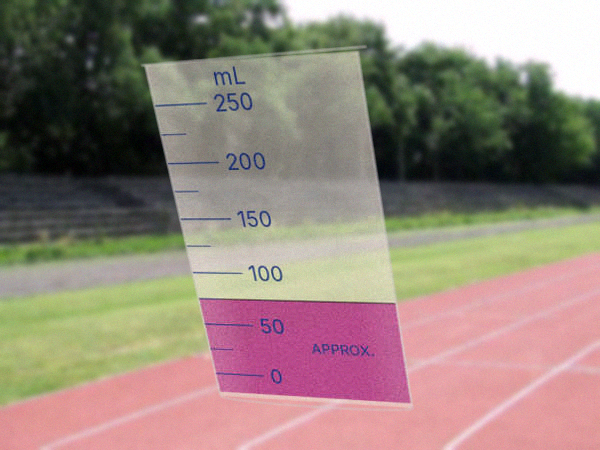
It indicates 75; mL
